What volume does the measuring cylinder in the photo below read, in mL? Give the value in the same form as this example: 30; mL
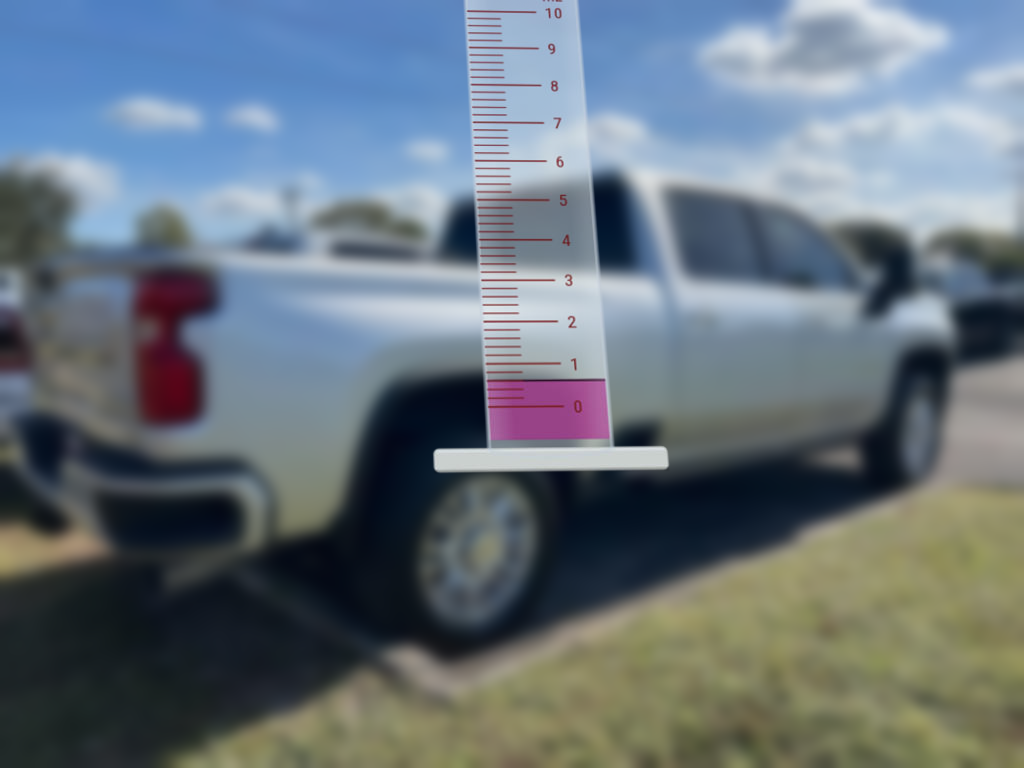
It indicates 0.6; mL
